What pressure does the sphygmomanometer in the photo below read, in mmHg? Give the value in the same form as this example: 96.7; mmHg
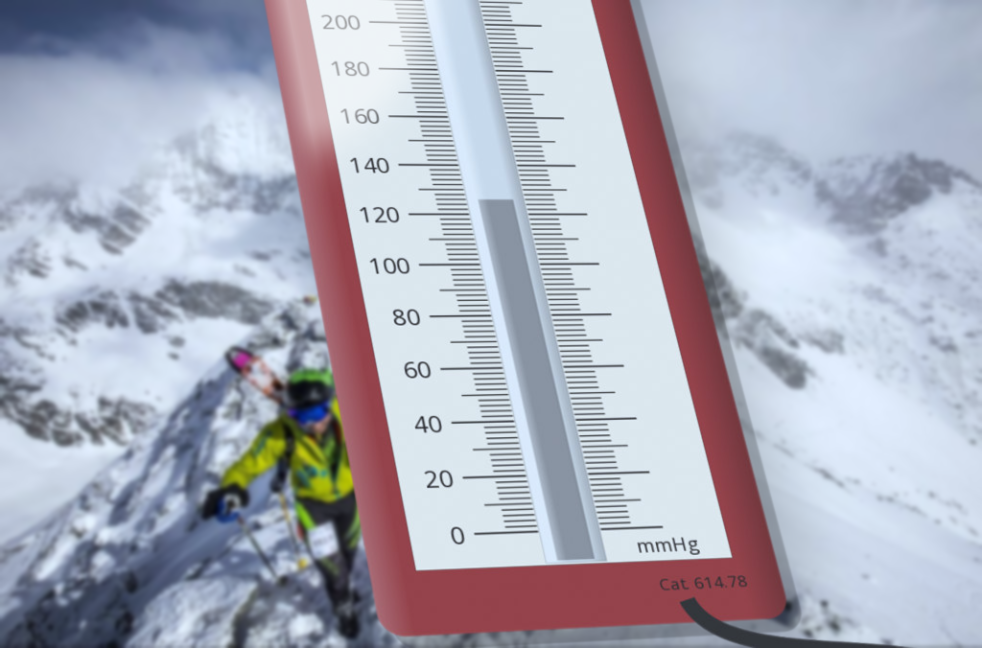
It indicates 126; mmHg
